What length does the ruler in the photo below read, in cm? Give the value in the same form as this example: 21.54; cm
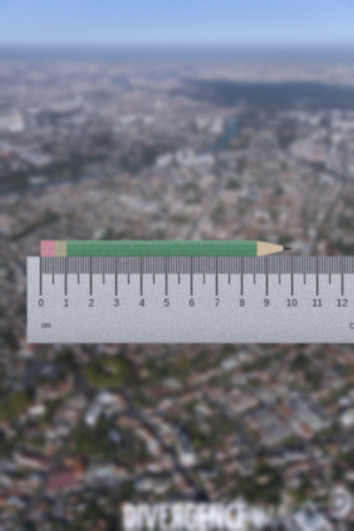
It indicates 10; cm
